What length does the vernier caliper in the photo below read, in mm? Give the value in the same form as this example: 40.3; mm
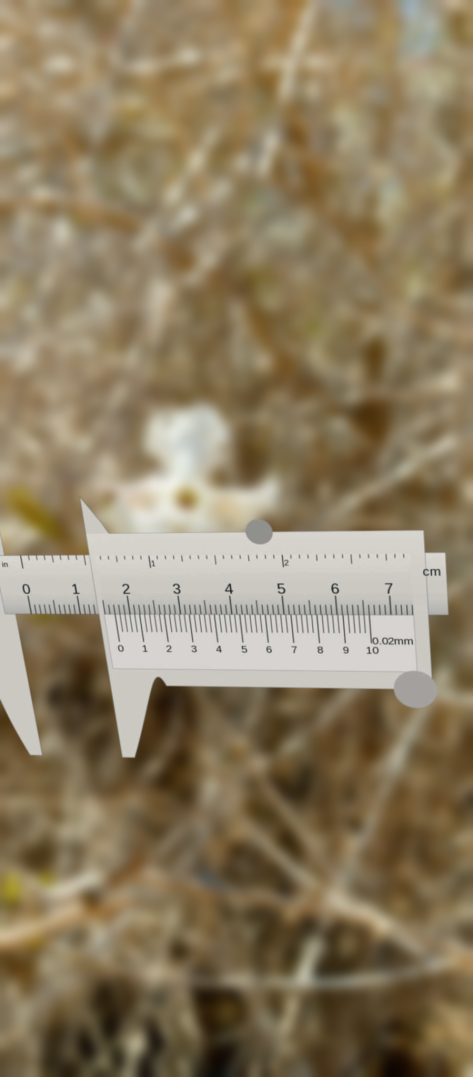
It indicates 17.0; mm
